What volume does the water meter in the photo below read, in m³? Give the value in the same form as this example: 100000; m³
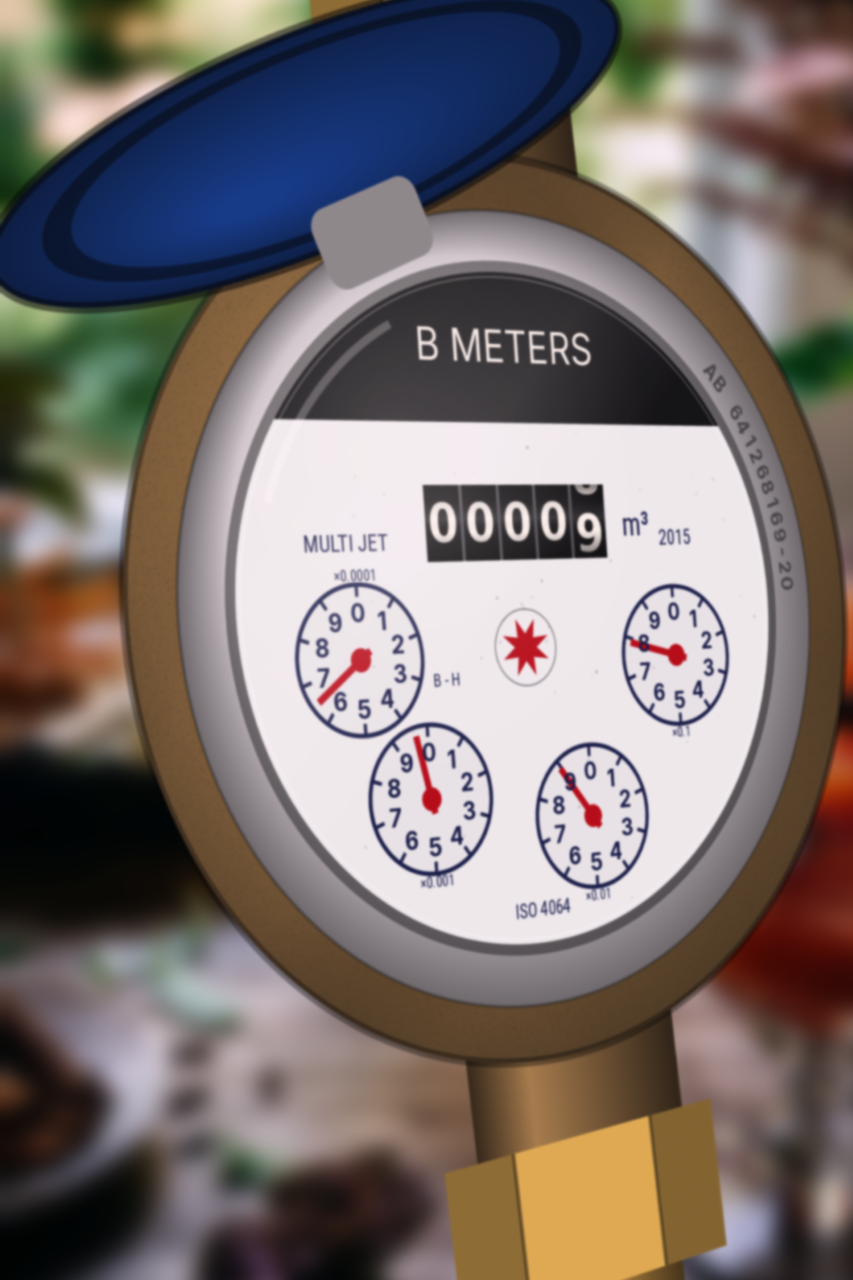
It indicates 8.7896; m³
